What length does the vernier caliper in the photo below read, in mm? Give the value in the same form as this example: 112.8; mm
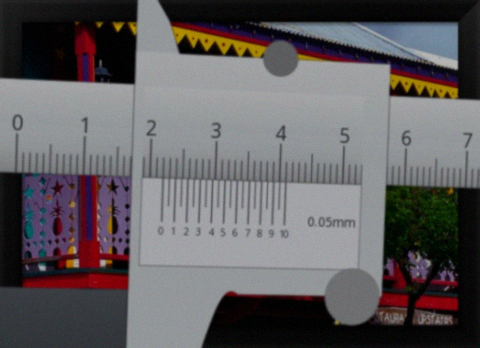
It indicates 22.0; mm
